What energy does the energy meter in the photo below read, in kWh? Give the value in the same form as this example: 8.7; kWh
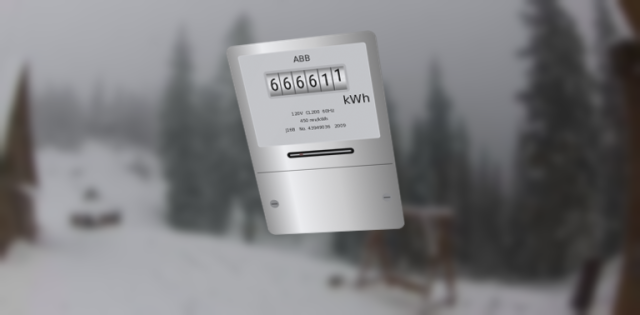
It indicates 666611; kWh
